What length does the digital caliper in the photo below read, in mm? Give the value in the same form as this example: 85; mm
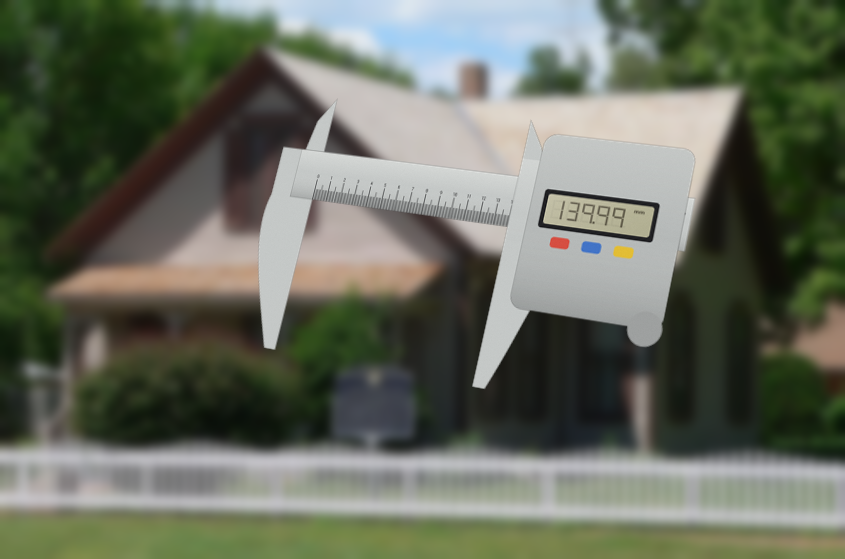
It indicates 139.99; mm
